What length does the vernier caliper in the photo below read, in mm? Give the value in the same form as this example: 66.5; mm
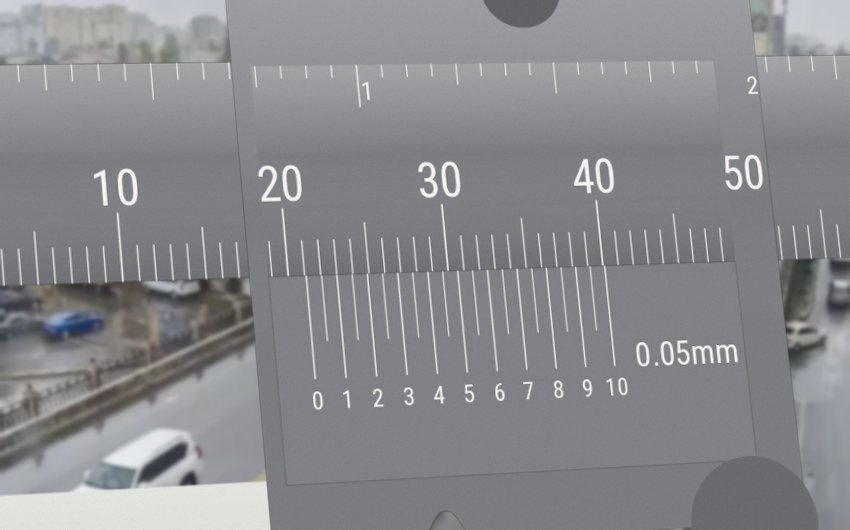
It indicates 21.1; mm
